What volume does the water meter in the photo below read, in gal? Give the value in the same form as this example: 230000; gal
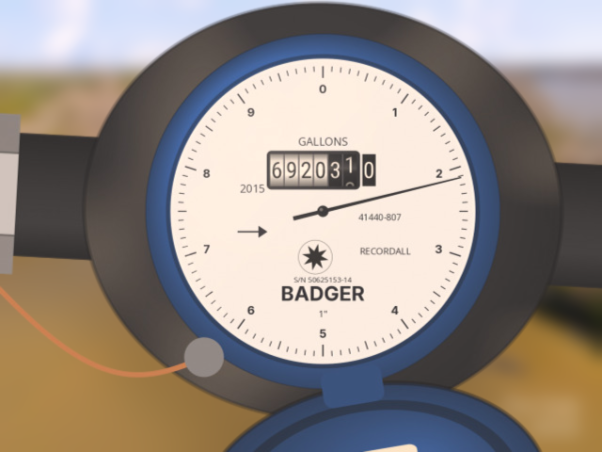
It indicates 6920312.1; gal
